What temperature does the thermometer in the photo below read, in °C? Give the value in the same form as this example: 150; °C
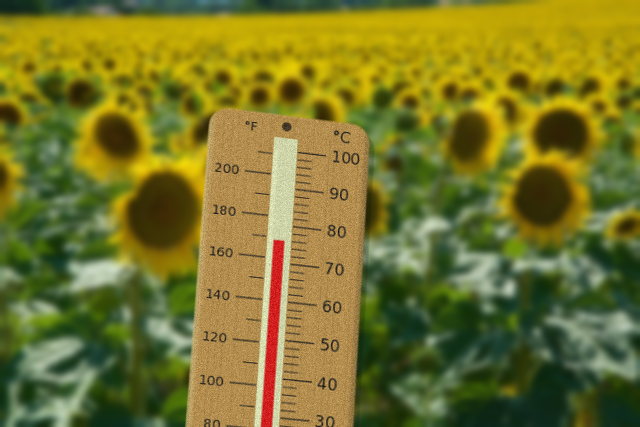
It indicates 76; °C
